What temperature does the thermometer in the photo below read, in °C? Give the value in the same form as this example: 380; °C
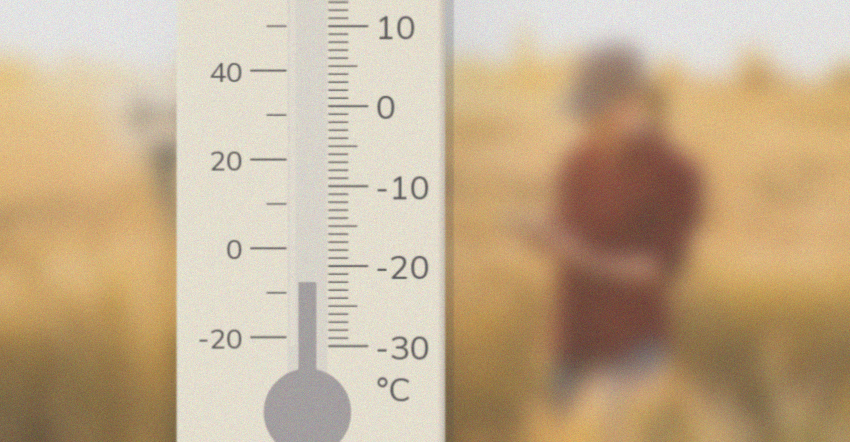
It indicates -22; °C
